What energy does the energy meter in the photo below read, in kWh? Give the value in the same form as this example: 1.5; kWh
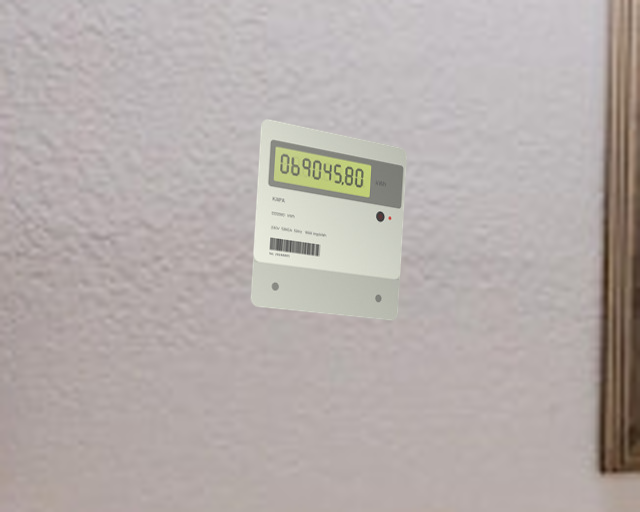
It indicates 69045.80; kWh
